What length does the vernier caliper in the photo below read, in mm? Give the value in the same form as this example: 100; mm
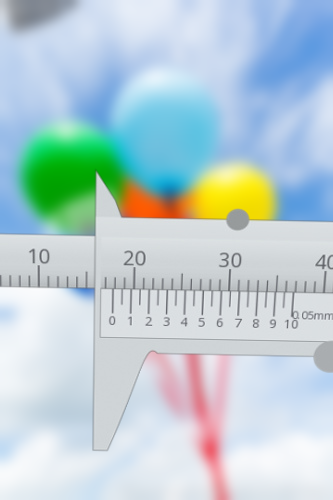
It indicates 17.8; mm
